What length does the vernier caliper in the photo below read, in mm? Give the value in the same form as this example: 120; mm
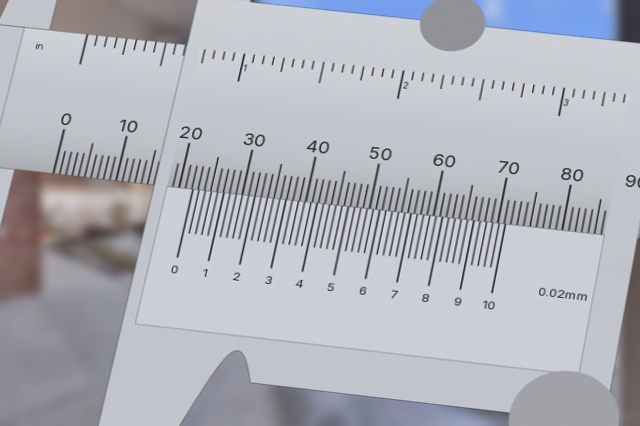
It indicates 22.2; mm
